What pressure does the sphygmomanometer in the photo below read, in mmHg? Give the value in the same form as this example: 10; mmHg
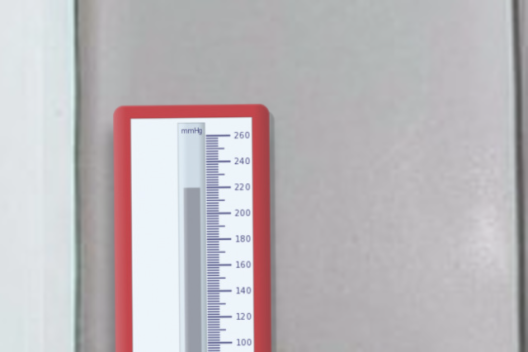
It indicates 220; mmHg
